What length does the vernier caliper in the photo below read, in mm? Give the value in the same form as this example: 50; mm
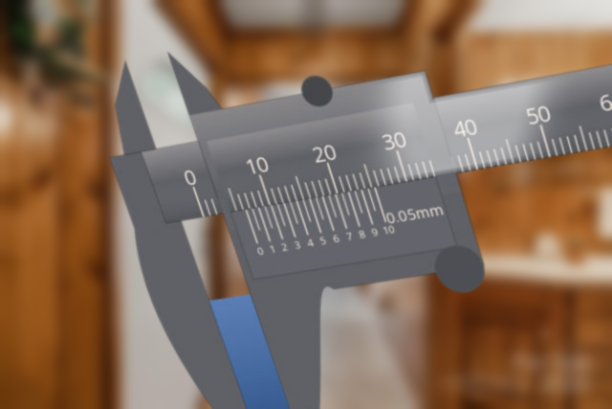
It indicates 6.4; mm
